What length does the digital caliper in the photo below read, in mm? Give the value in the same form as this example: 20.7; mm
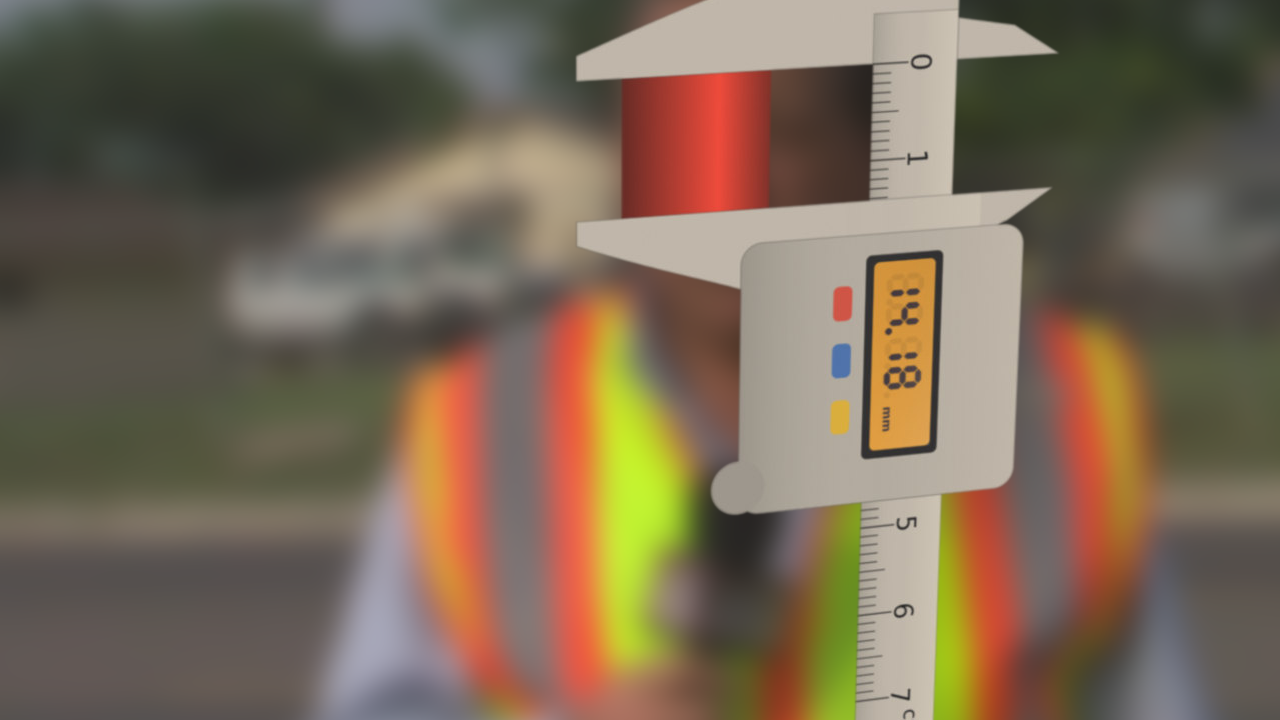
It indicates 14.18; mm
